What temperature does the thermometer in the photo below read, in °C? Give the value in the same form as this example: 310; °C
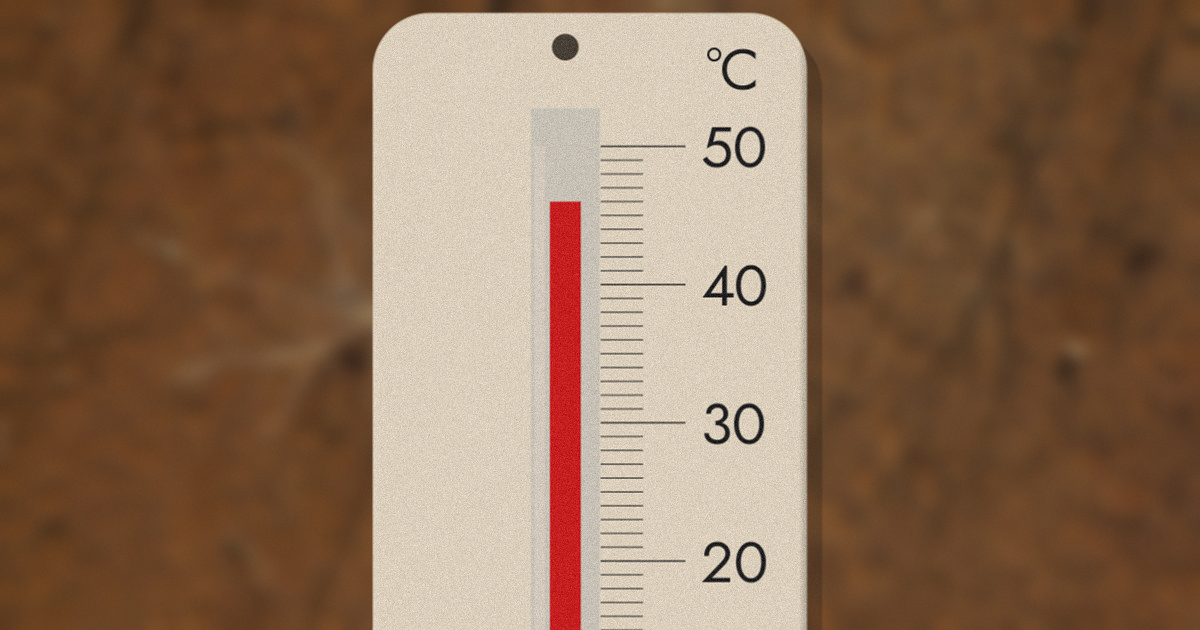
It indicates 46; °C
